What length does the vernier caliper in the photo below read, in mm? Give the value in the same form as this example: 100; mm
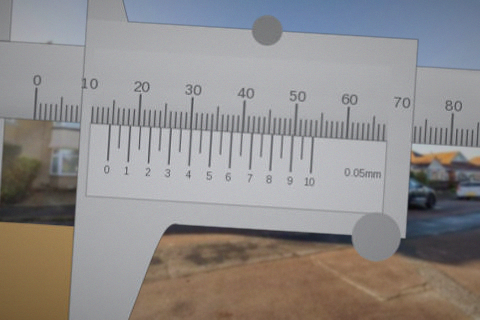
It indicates 14.5; mm
